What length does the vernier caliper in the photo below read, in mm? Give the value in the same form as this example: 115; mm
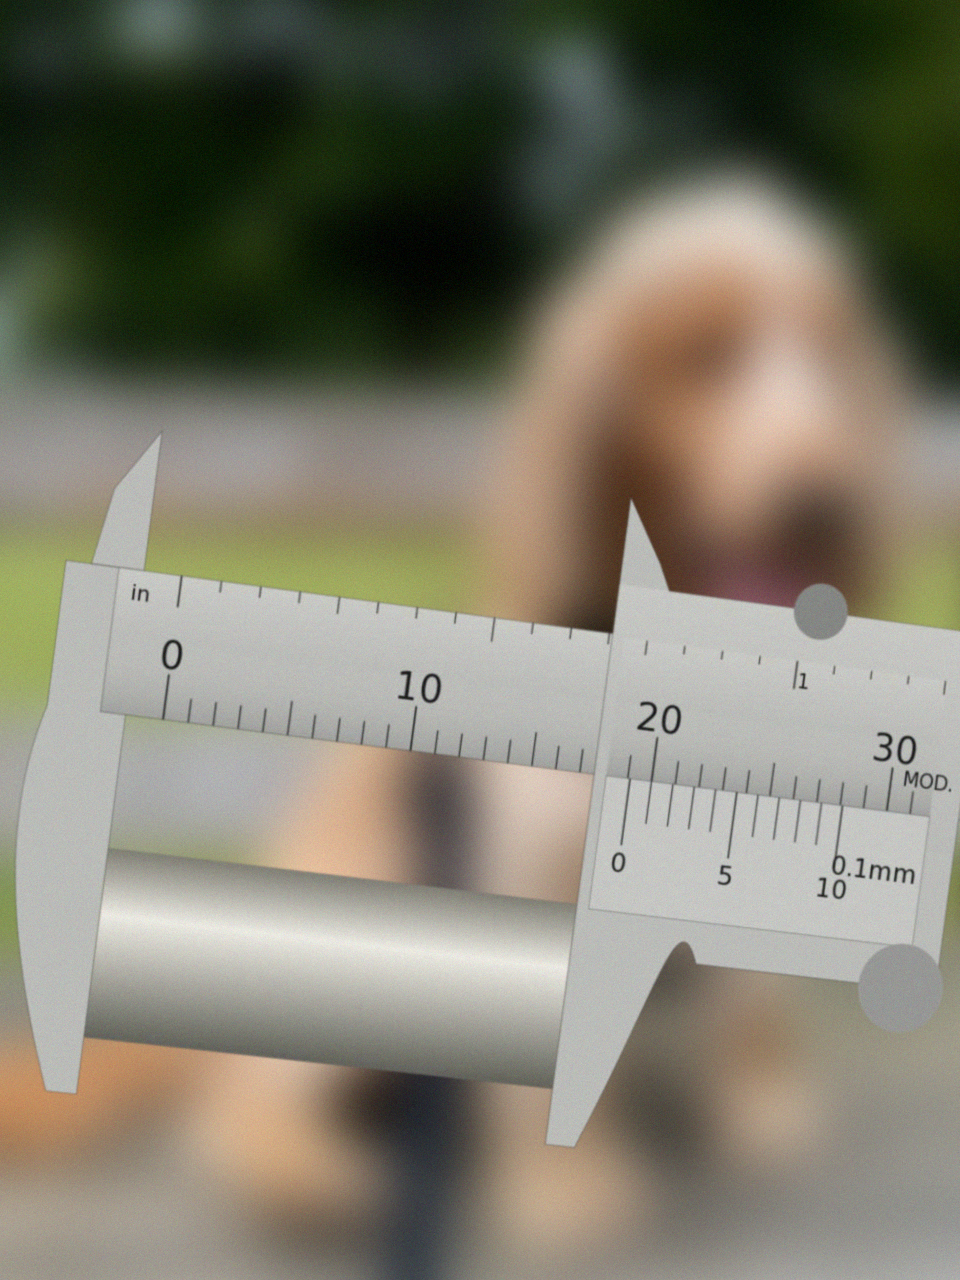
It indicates 19.1; mm
